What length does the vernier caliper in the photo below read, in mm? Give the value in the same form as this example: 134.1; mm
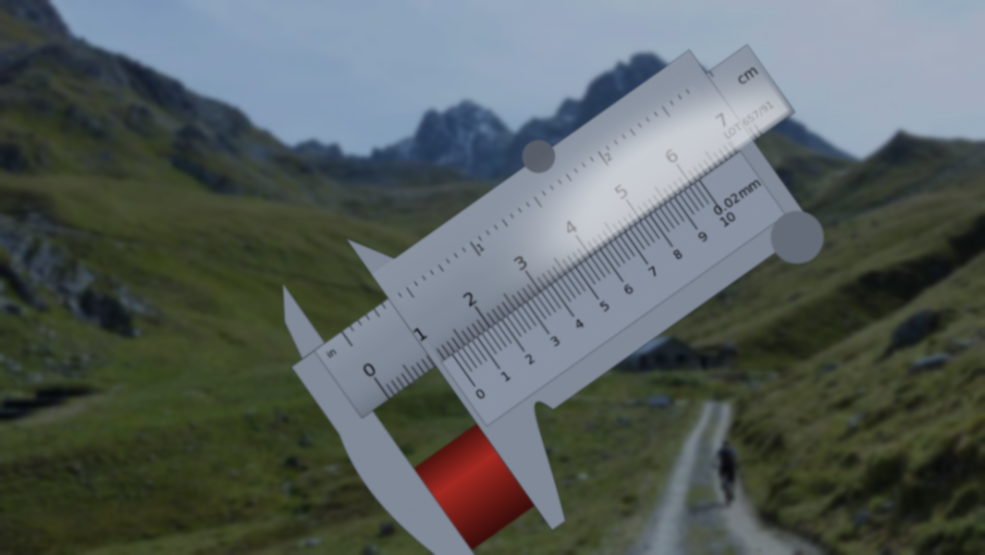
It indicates 12.5; mm
